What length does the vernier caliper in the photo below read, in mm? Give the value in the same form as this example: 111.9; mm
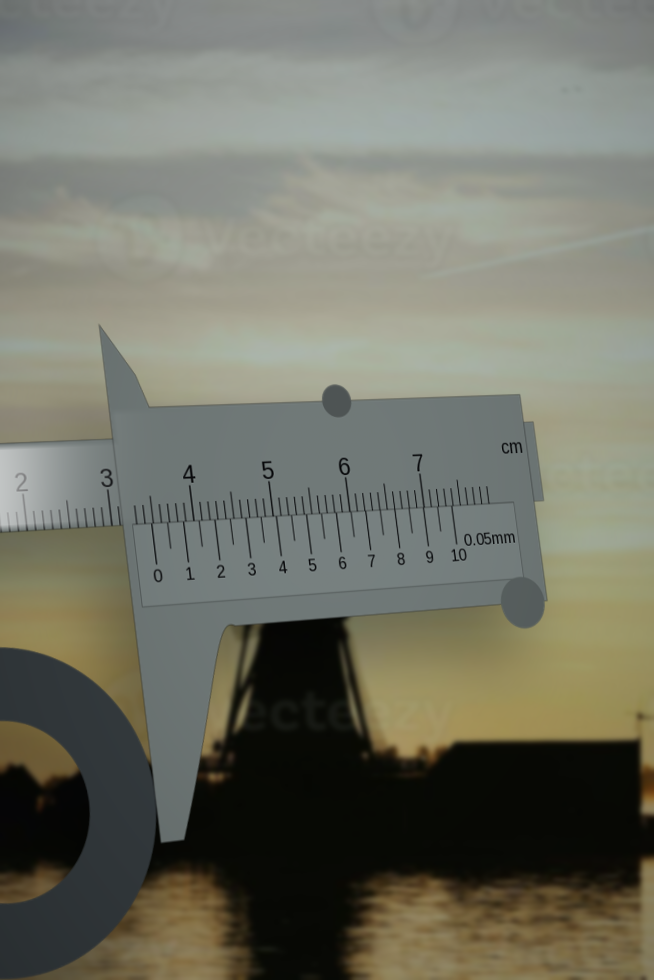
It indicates 34.8; mm
